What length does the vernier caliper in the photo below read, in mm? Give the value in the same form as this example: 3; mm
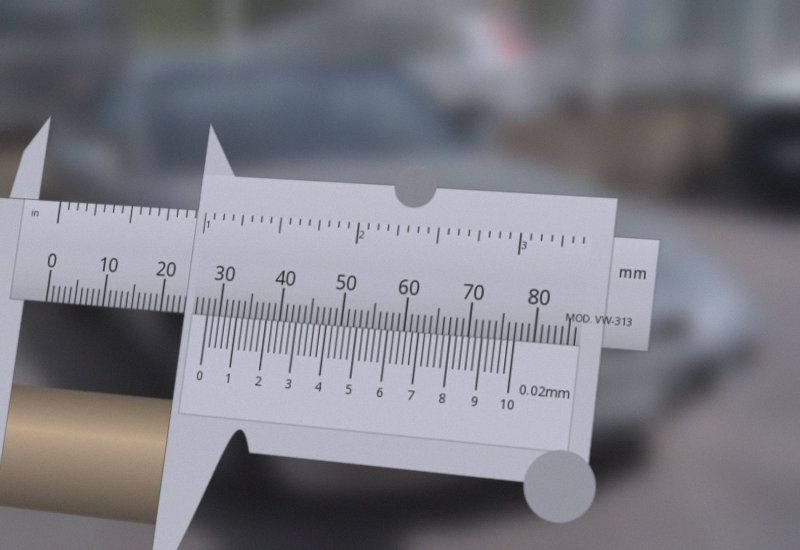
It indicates 28.0; mm
